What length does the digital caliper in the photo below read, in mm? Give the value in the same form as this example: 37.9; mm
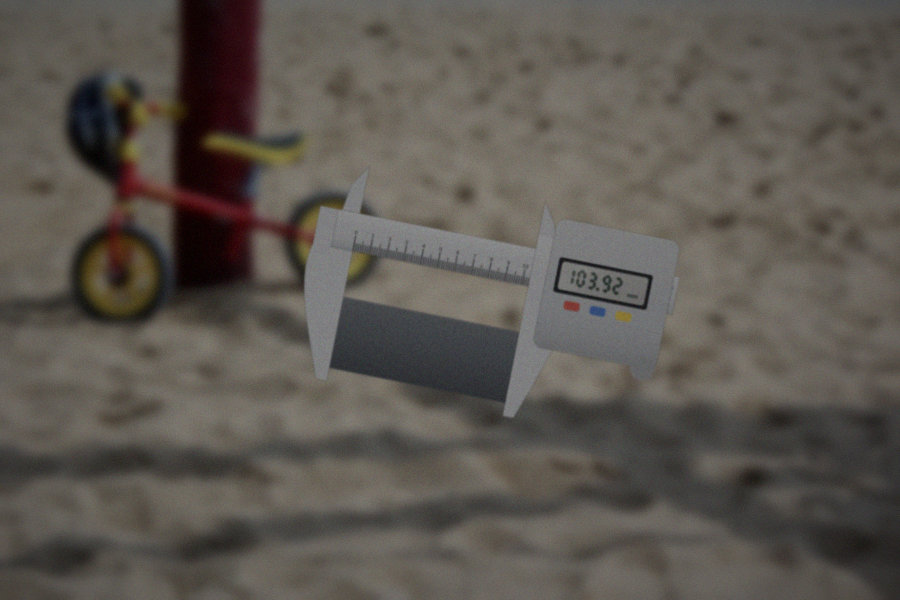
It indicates 103.92; mm
